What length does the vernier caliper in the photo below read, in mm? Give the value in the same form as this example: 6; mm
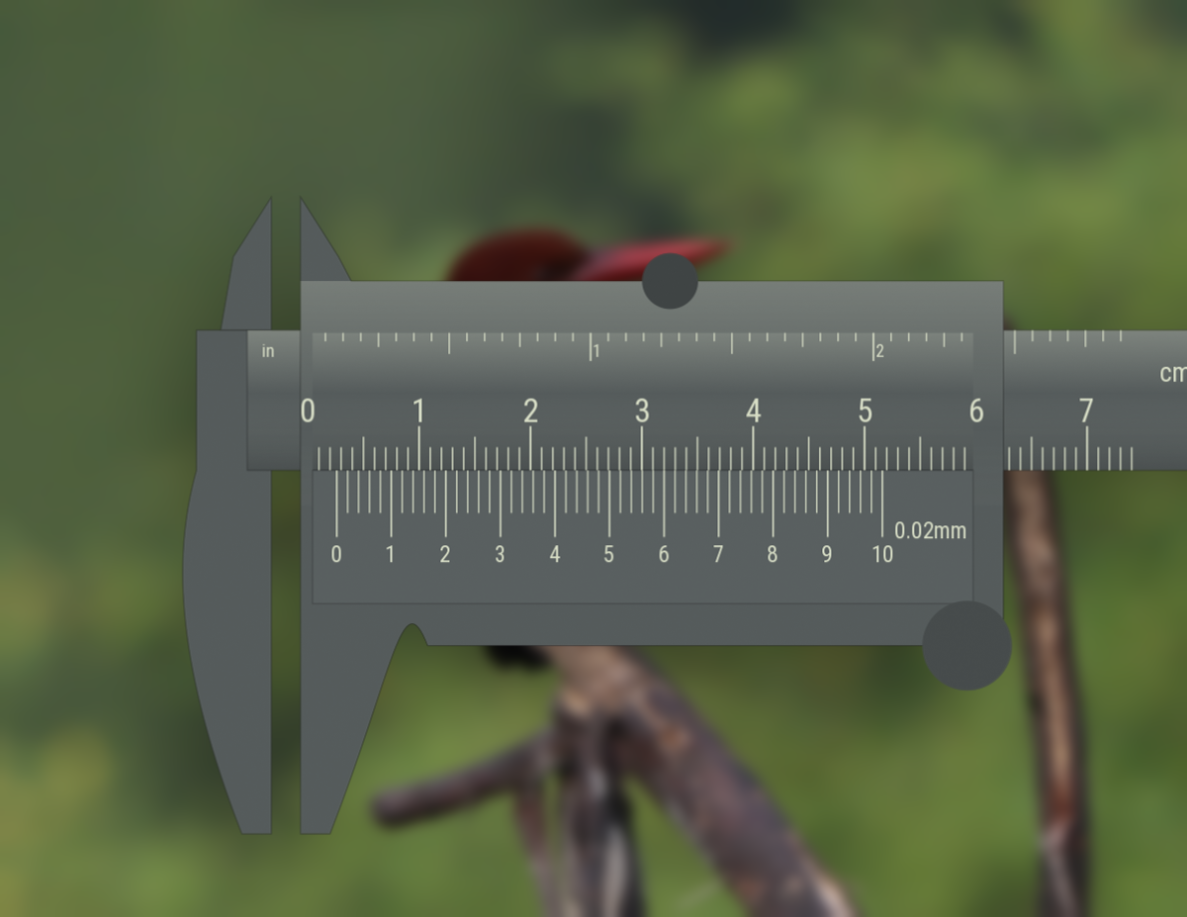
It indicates 2.6; mm
